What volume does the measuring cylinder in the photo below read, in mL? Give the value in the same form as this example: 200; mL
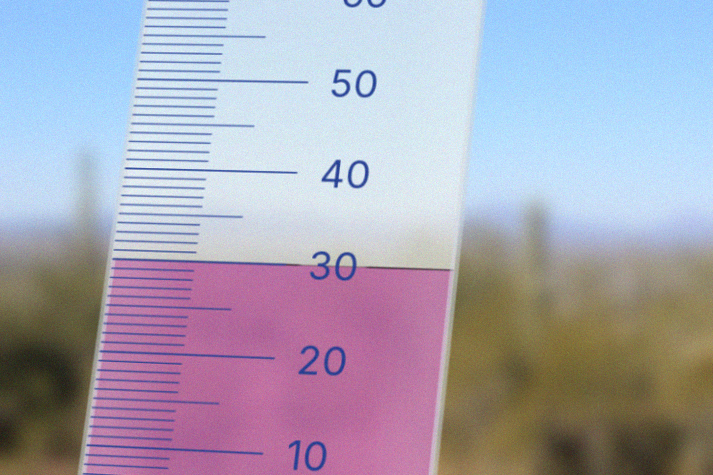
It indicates 30; mL
